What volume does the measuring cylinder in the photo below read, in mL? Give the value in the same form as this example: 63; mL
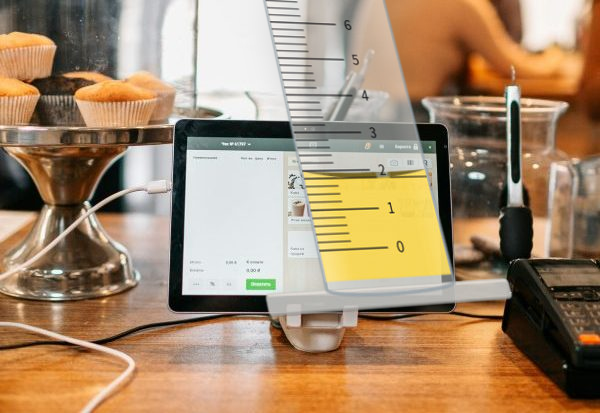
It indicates 1.8; mL
